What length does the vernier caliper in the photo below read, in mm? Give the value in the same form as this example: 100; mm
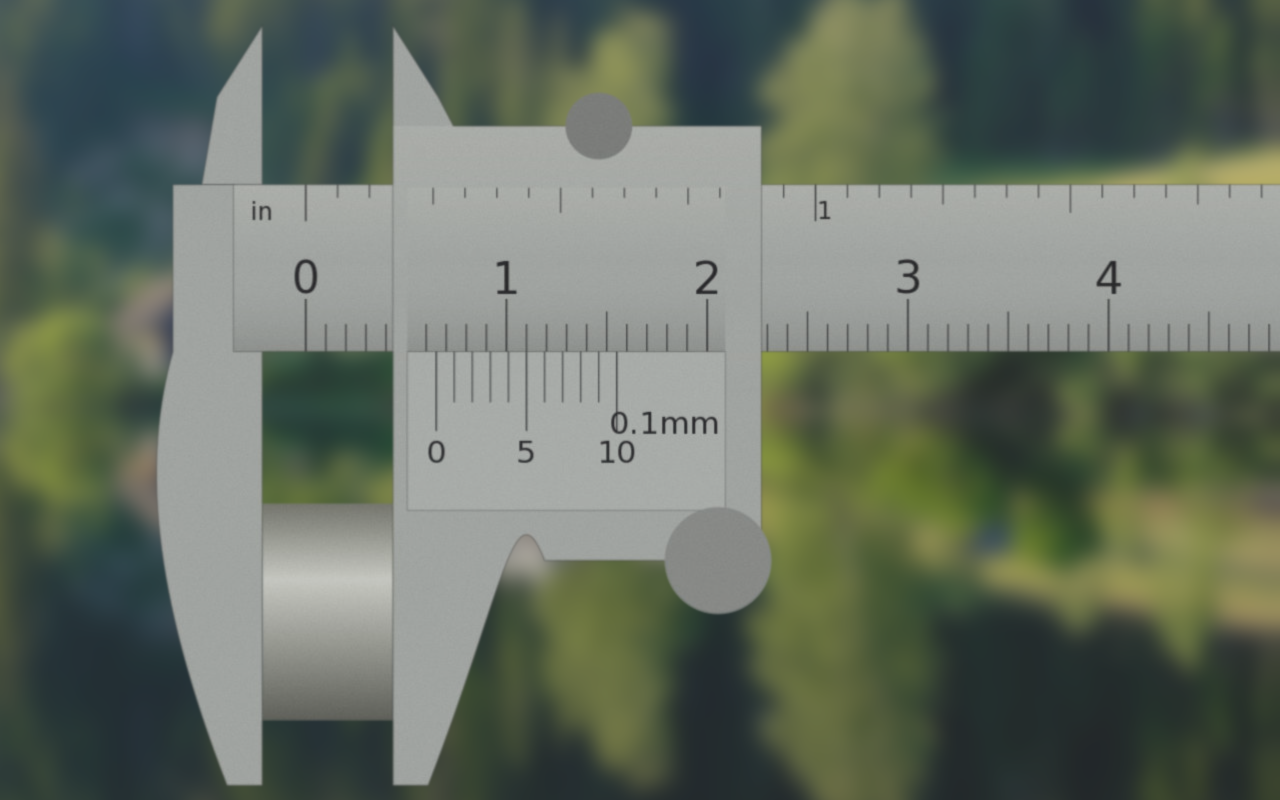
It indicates 6.5; mm
